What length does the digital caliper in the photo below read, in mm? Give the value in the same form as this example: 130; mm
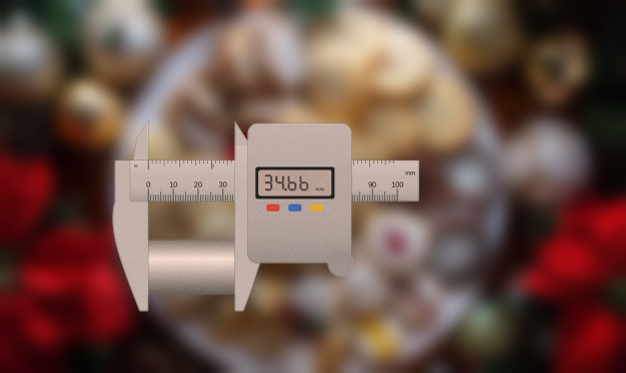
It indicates 34.66; mm
